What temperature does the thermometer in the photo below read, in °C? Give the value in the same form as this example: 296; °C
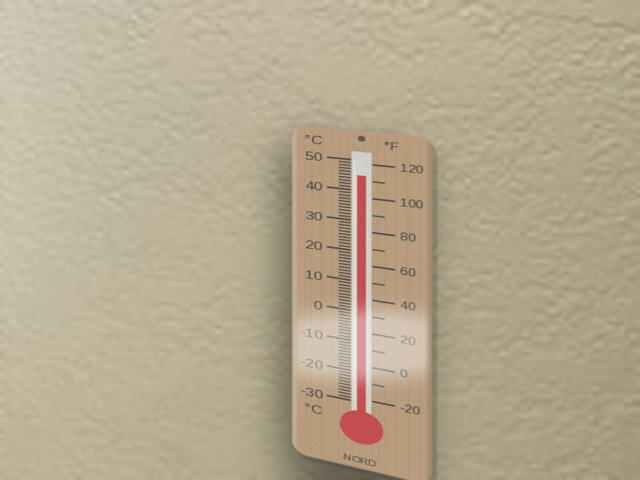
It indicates 45; °C
